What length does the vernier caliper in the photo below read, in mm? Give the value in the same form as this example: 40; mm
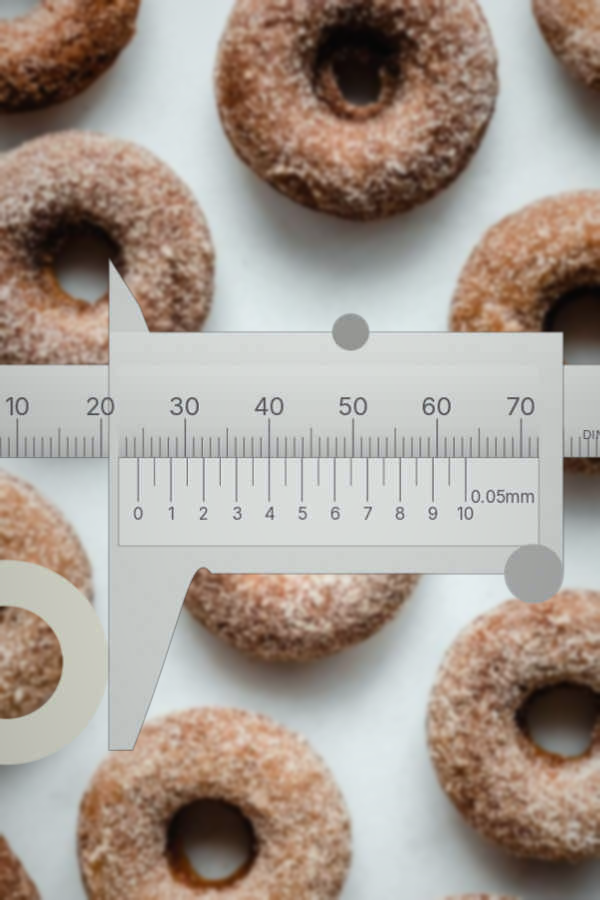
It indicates 24.4; mm
